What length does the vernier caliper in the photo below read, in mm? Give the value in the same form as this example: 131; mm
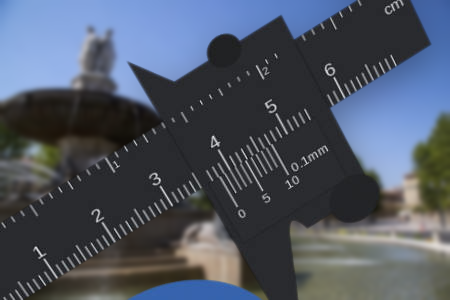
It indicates 38.2; mm
